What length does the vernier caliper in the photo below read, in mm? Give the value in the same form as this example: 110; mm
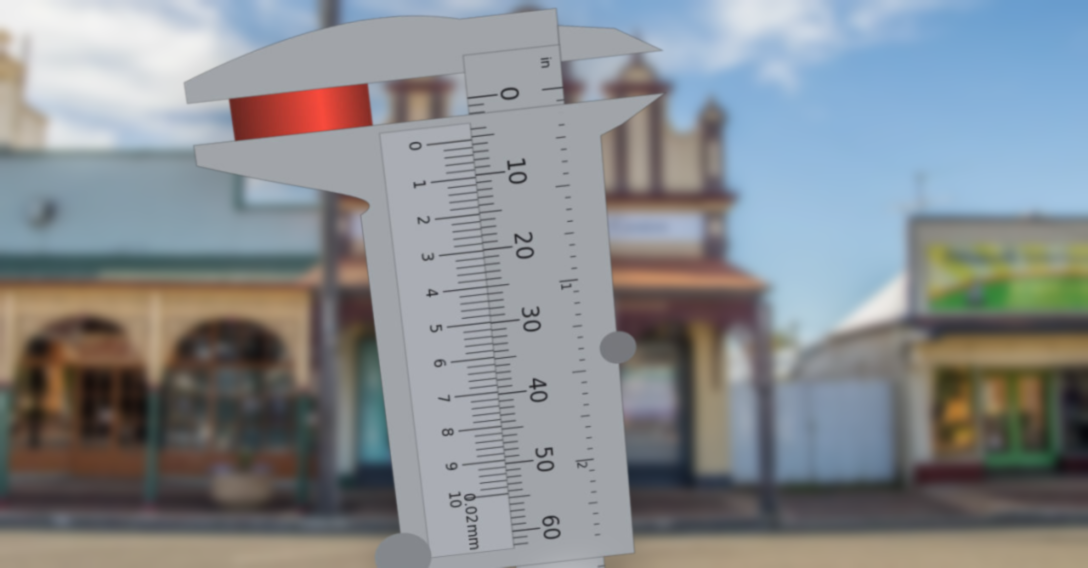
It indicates 5.4; mm
